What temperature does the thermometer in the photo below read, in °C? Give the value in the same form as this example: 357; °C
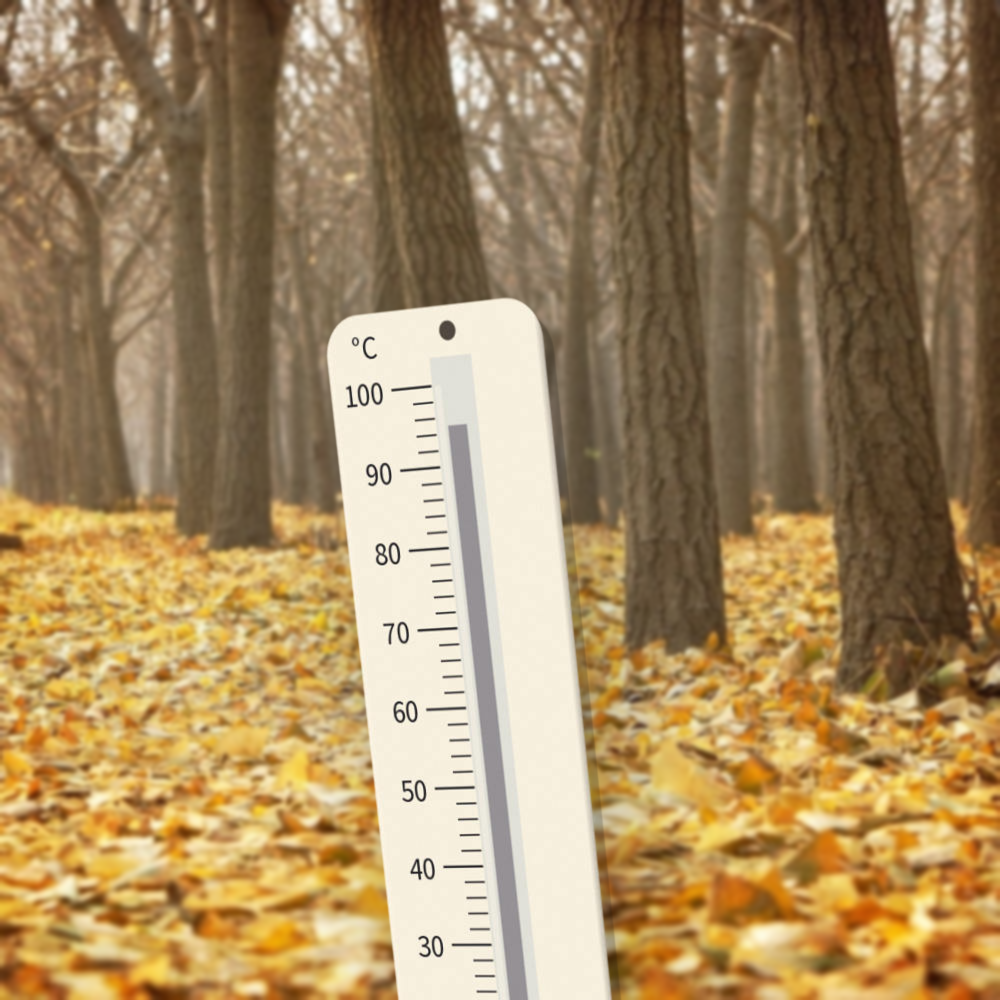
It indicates 95; °C
